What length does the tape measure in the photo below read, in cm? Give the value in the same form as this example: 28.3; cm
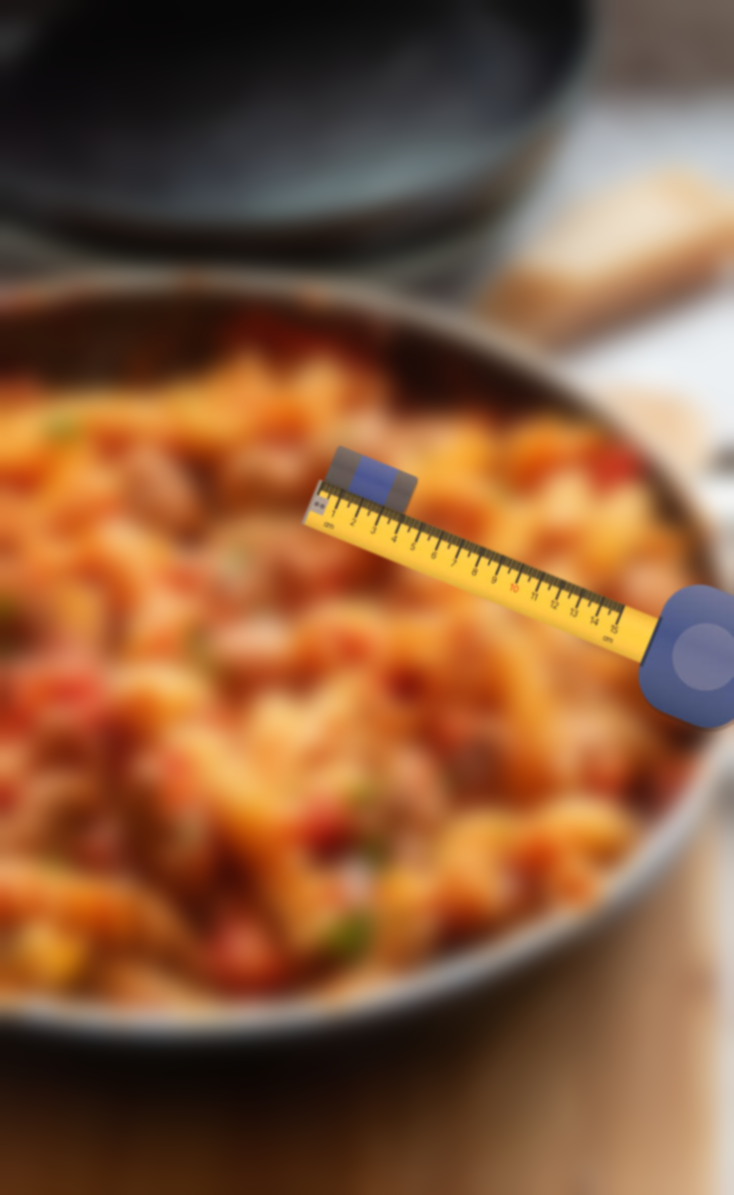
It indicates 4; cm
